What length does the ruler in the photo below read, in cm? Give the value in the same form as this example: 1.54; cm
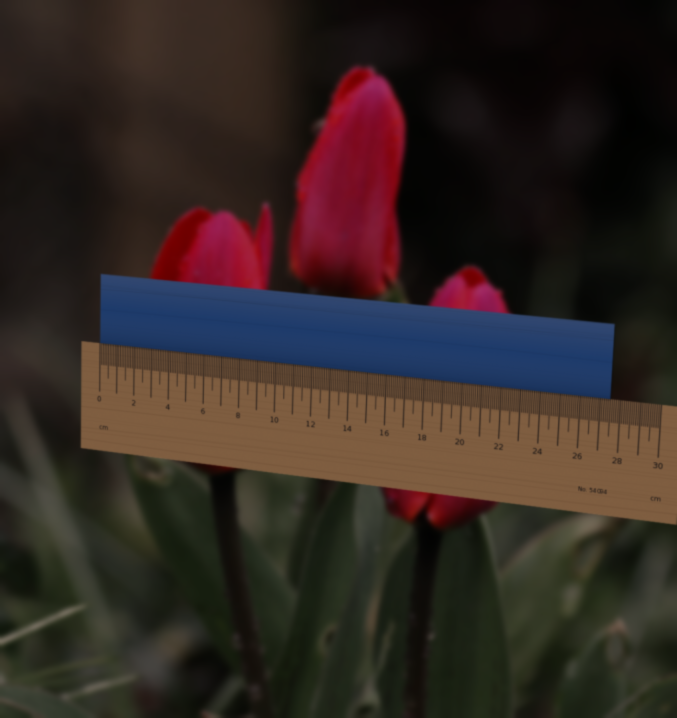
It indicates 27.5; cm
